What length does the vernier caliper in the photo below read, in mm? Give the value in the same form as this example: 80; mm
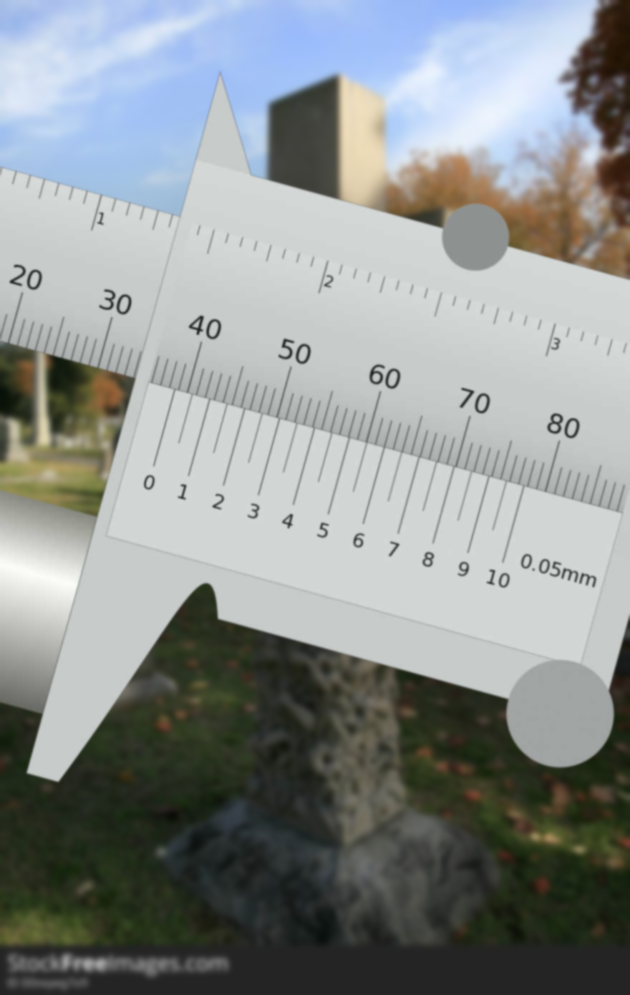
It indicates 38.6; mm
